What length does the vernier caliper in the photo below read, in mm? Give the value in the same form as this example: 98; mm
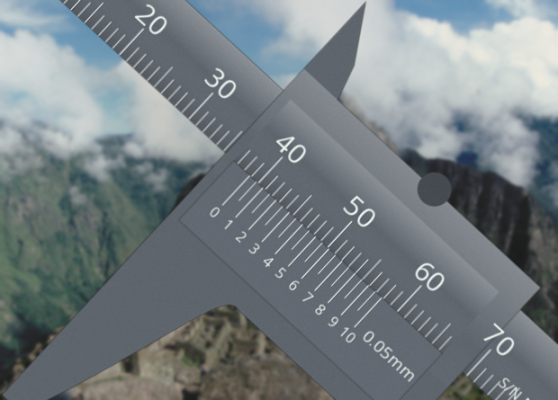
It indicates 38.8; mm
